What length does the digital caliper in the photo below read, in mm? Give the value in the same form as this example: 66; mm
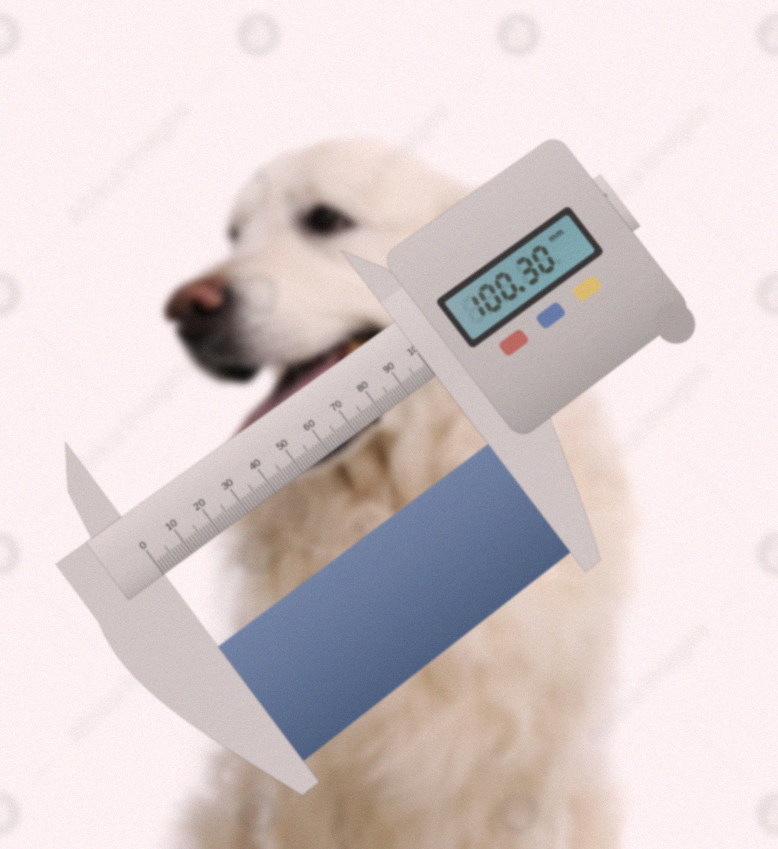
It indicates 100.30; mm
